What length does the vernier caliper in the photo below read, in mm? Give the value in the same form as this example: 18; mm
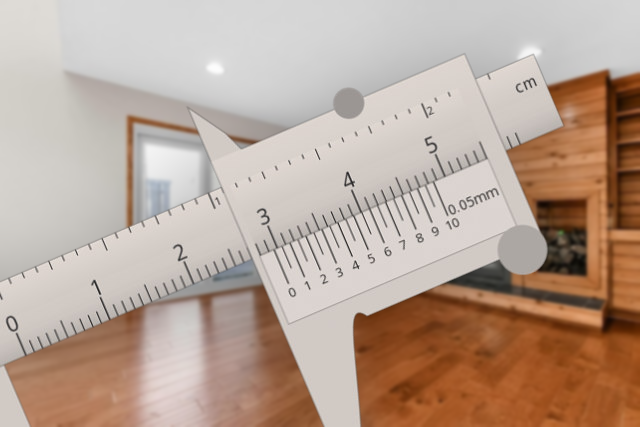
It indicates 29.6; mm
